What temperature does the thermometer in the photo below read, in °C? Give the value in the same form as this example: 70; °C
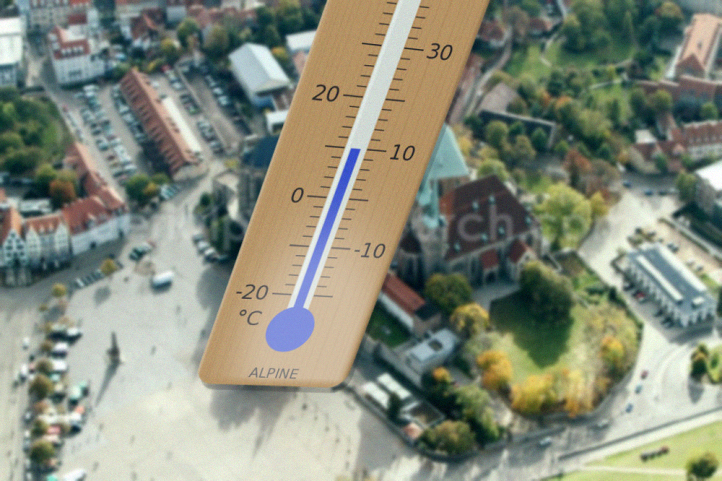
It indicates 10; °C
